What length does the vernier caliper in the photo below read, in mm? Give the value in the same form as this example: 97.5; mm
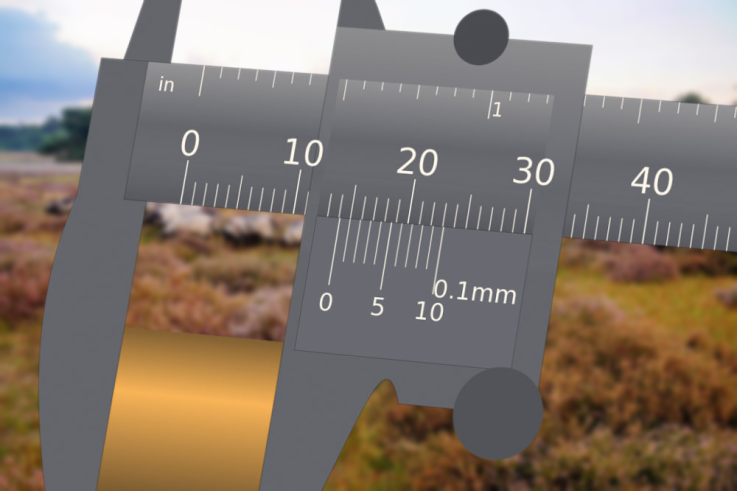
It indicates 14.1; mm
